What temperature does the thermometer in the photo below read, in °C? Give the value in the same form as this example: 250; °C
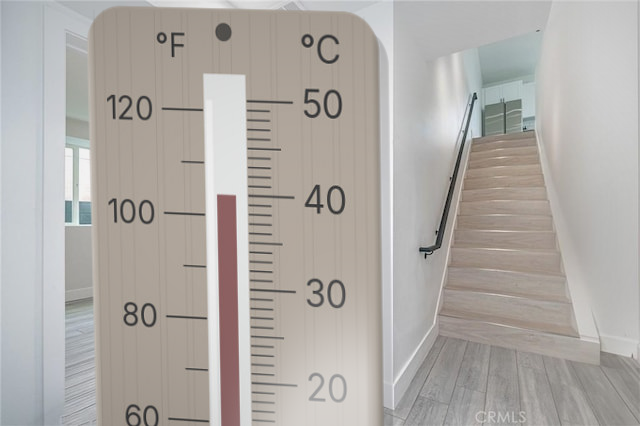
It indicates 40; °C
